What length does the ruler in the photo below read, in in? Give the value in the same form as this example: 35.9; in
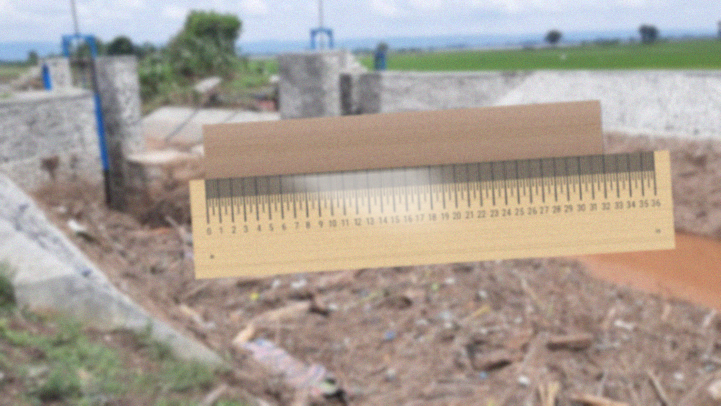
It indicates 32; in
